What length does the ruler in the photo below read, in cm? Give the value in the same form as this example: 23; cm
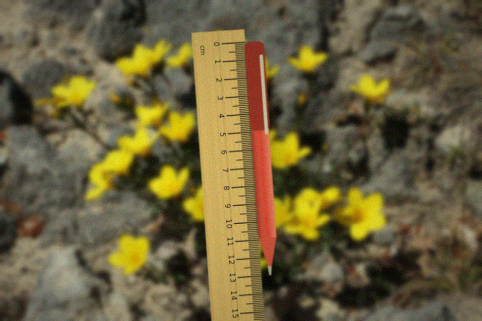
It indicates 13; cm
